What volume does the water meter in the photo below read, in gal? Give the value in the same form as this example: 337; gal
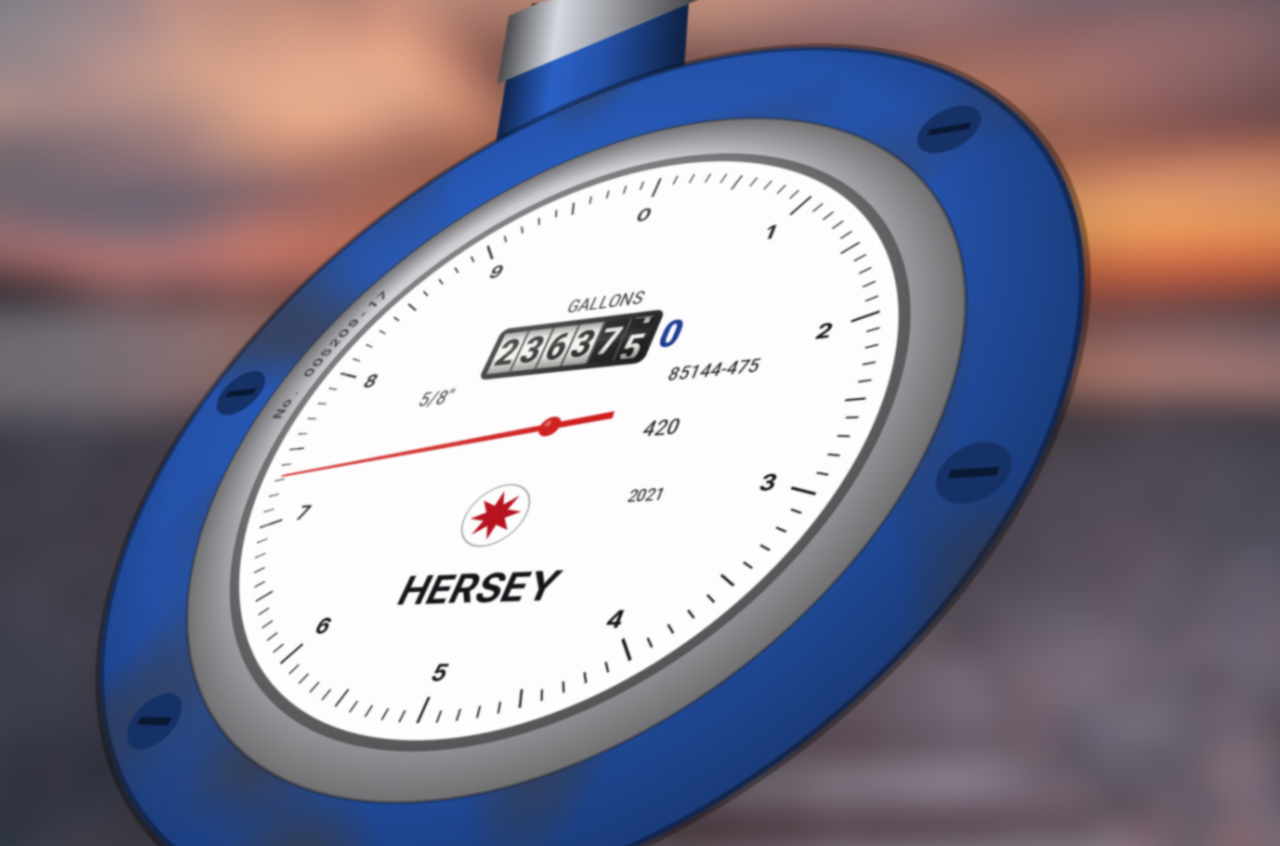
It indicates 2363747.3; gal
